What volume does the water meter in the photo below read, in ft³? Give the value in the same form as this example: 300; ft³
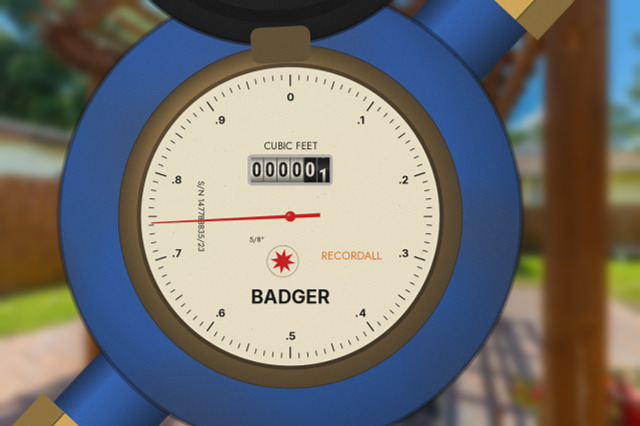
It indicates 0.74; ft³
